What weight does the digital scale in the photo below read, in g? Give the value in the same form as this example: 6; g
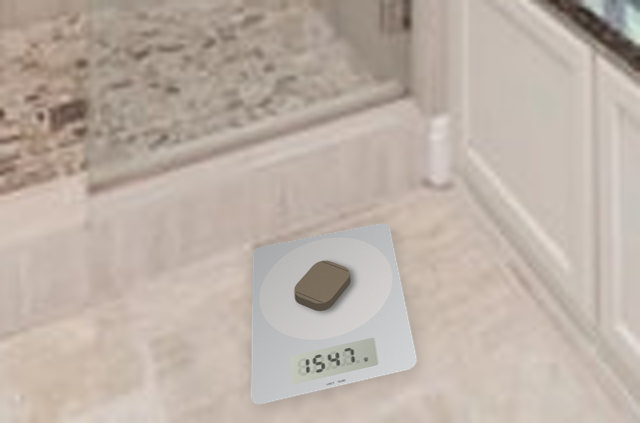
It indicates 1547; g
